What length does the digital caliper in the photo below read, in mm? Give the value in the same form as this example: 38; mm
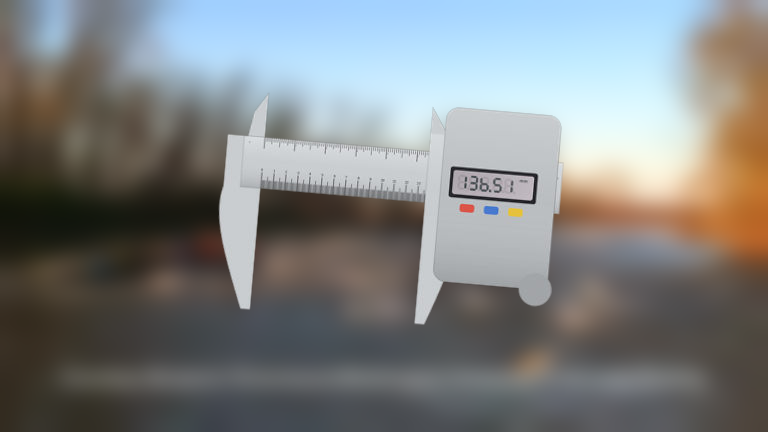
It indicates 136.51; mm
